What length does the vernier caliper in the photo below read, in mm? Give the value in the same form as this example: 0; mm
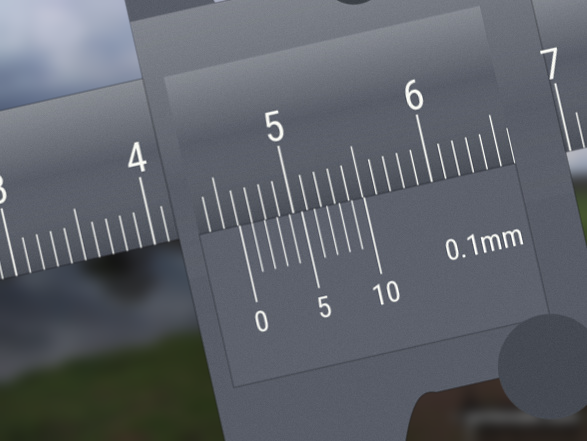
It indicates 46.1; mm
